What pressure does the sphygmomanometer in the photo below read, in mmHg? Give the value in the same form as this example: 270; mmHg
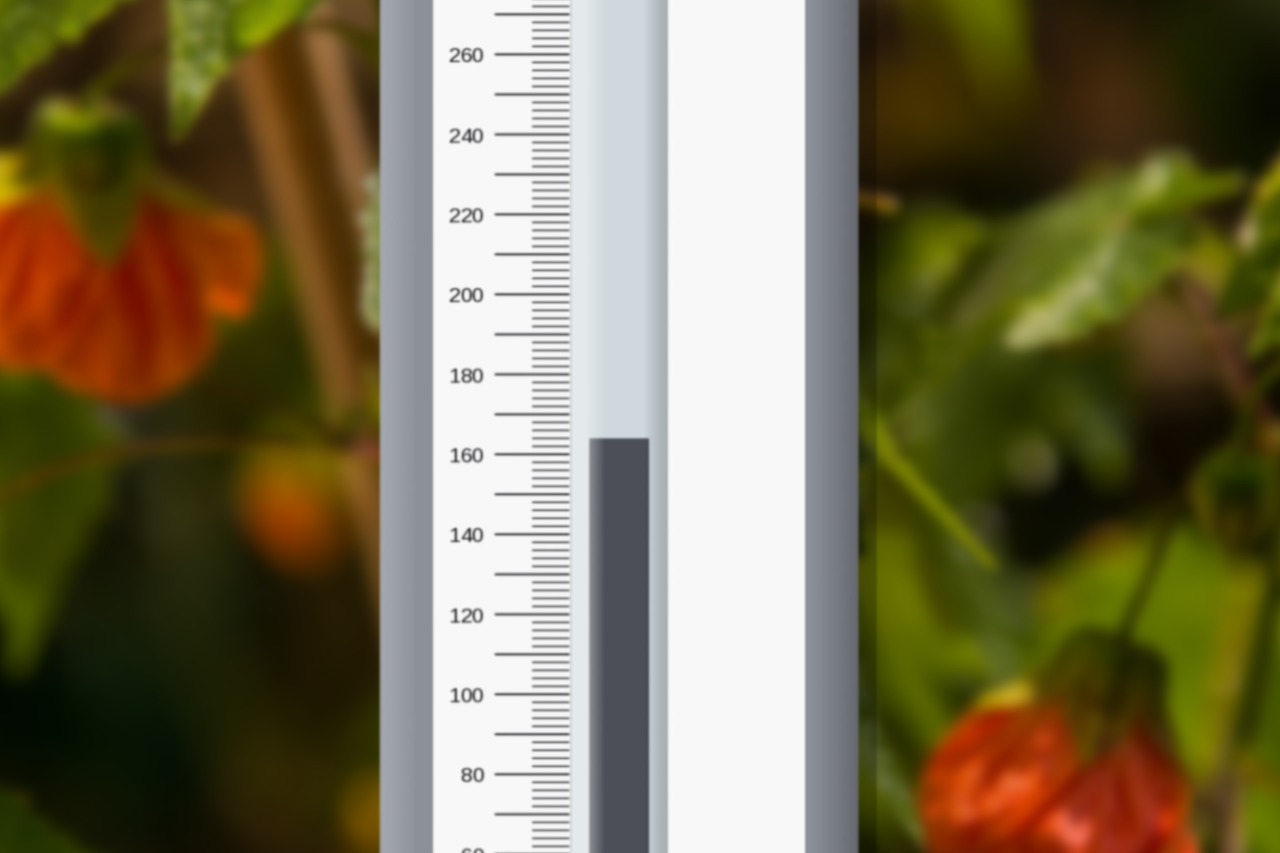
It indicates 164; mmHg
